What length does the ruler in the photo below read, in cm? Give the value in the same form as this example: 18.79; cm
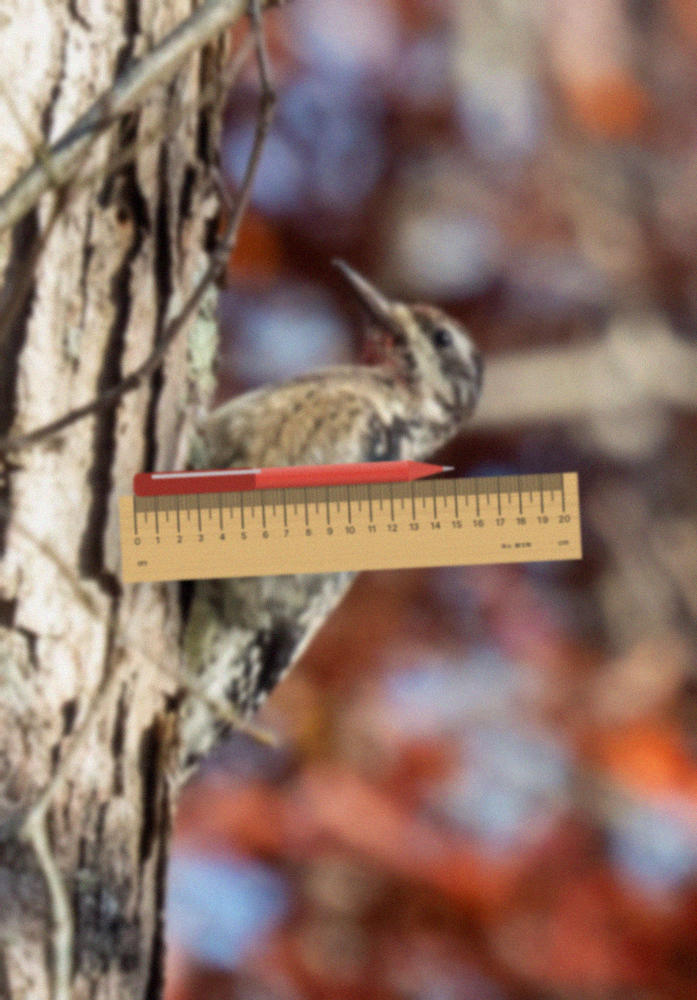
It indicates 15; cm
